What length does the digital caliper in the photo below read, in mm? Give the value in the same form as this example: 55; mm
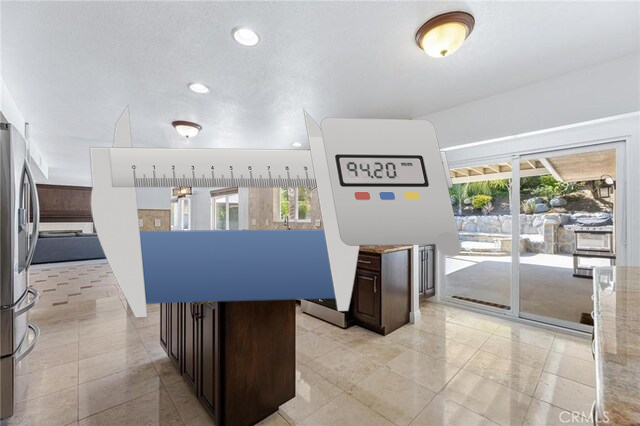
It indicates 94.20; mm
